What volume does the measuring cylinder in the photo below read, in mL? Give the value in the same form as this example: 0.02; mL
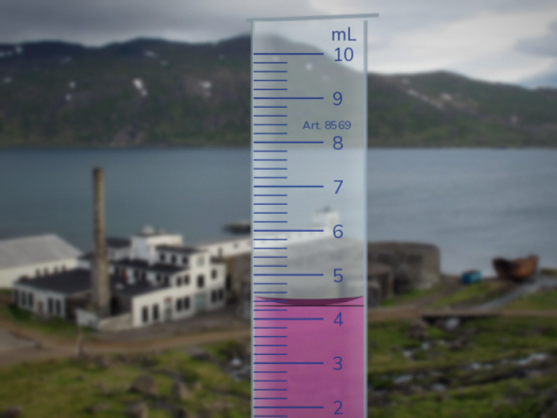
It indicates 4.3; mL
